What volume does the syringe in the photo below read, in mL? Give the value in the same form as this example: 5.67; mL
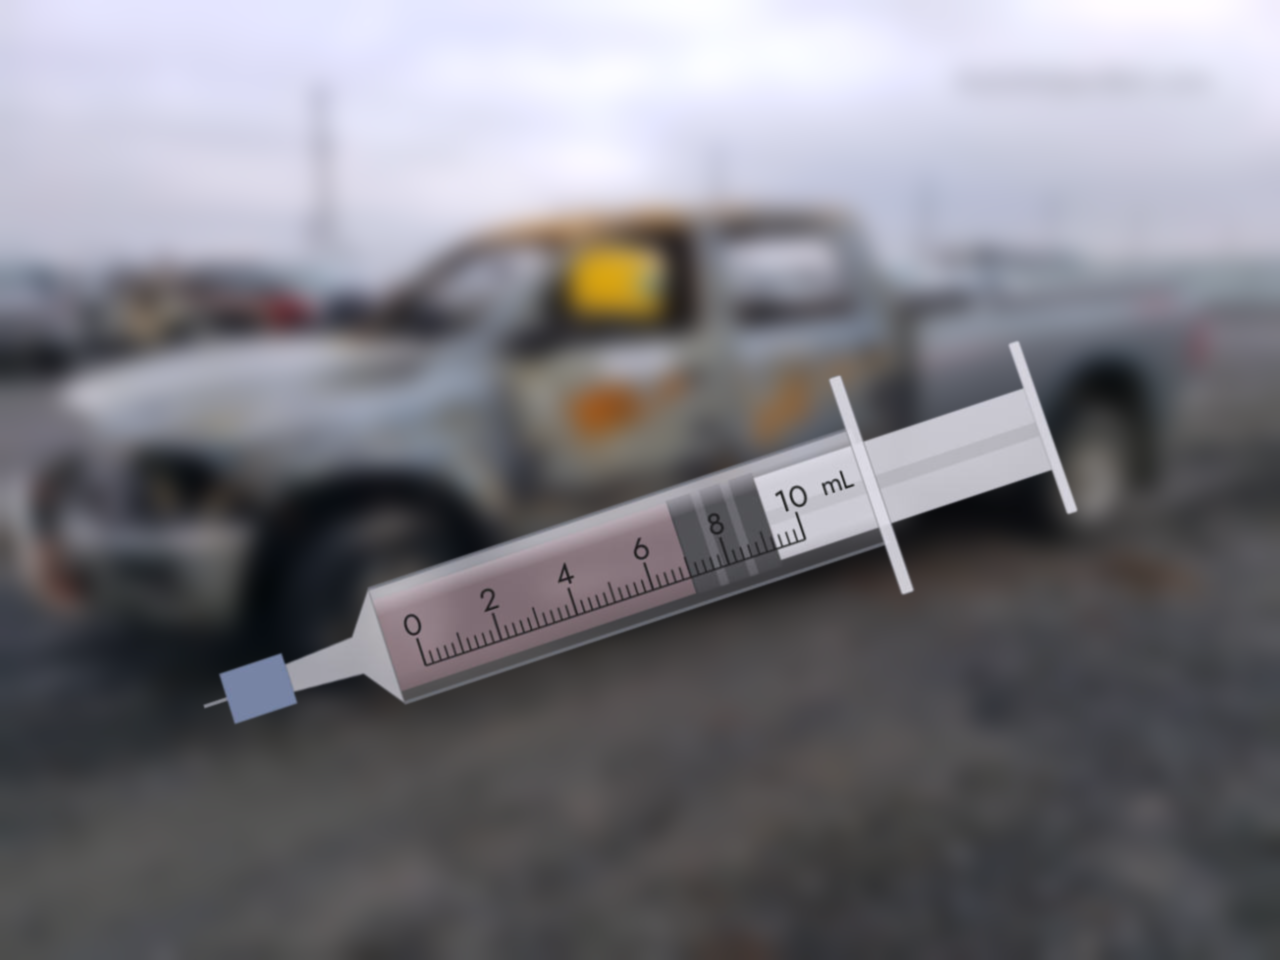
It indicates 7; mL
